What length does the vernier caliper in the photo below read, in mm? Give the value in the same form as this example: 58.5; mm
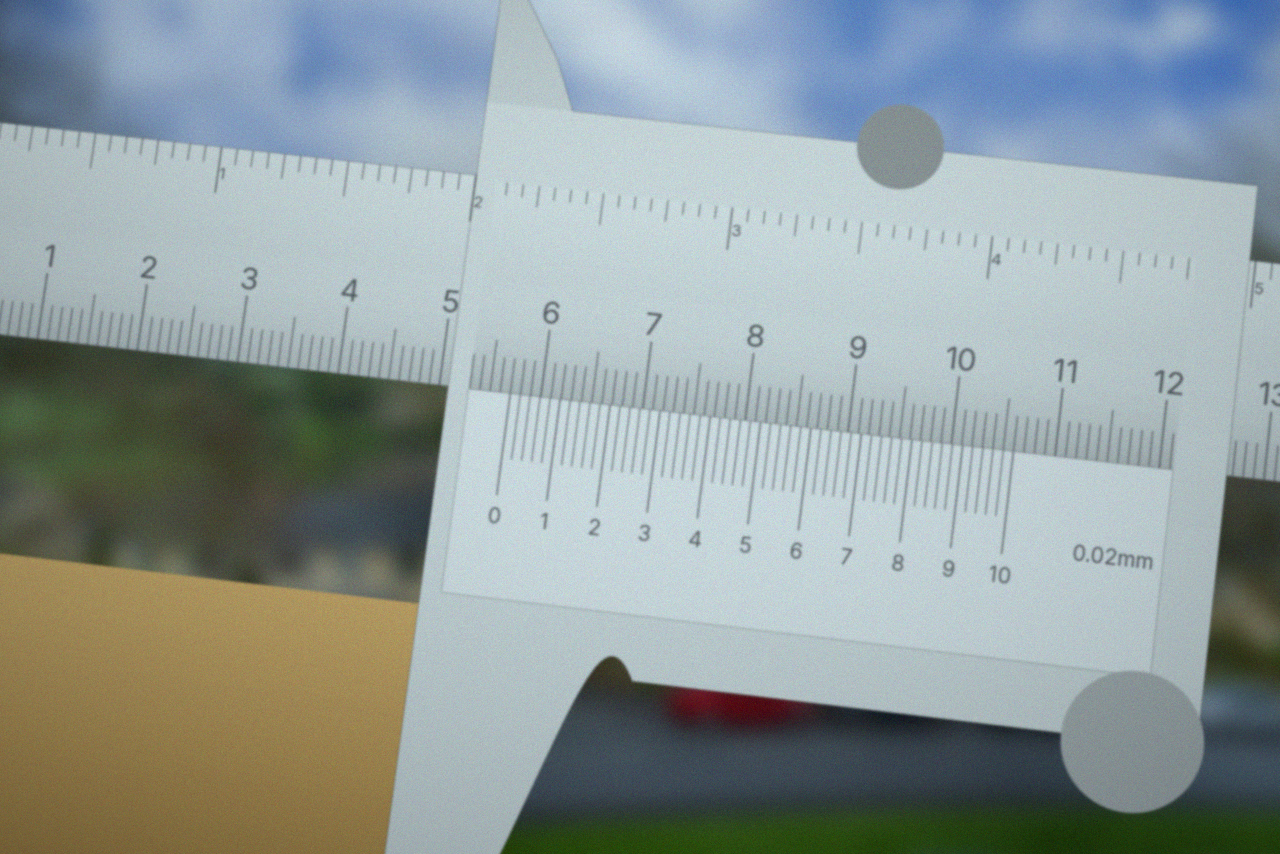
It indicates 57.0; mm
